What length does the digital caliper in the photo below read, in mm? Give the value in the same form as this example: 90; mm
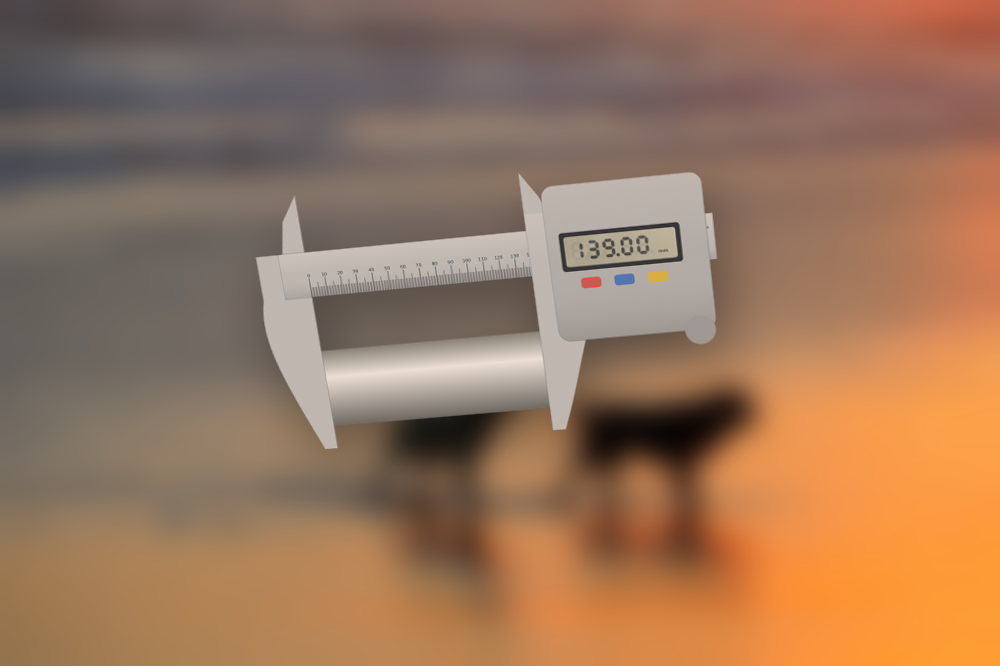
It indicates 139.00; mm
